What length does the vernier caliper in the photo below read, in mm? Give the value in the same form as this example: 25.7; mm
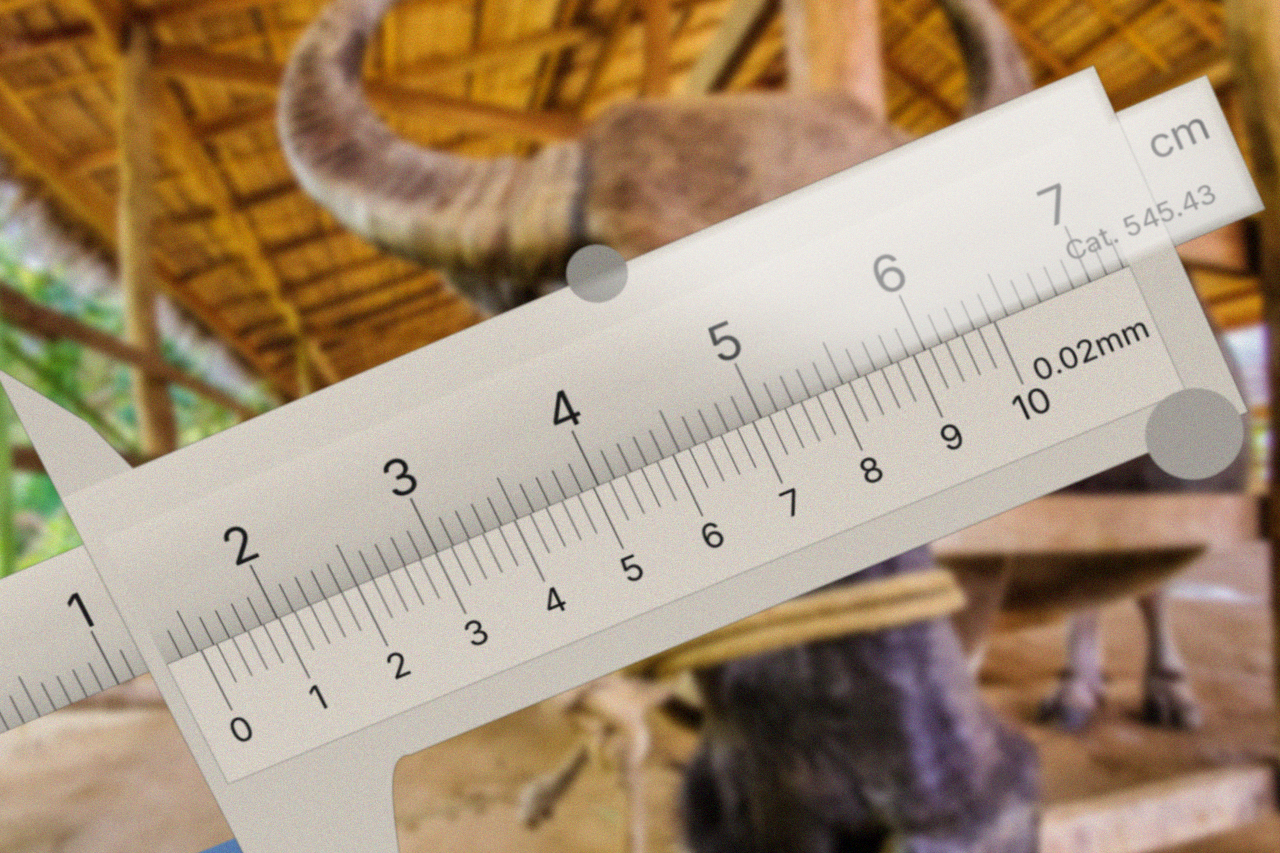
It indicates 15.2; mm
